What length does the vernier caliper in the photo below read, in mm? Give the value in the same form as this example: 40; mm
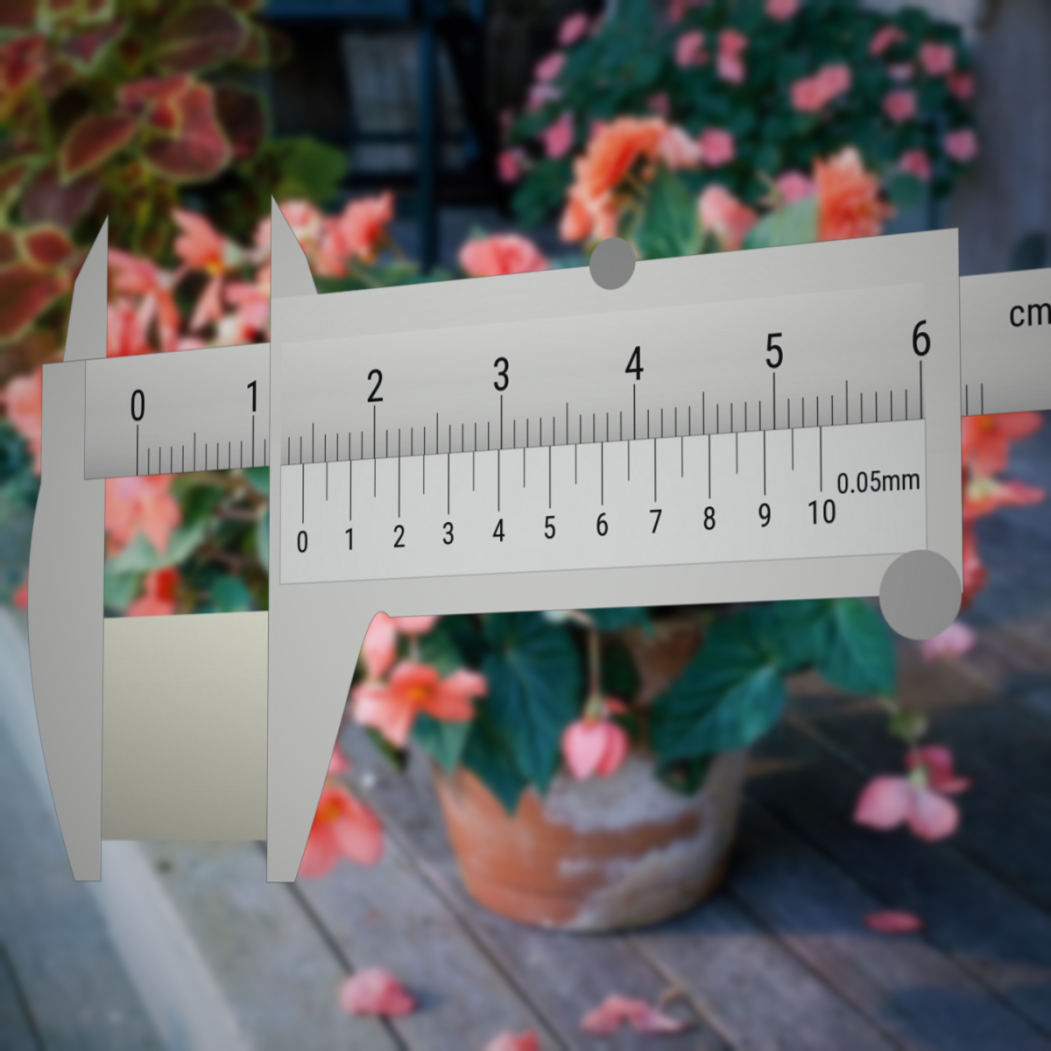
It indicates 14.2; mm
